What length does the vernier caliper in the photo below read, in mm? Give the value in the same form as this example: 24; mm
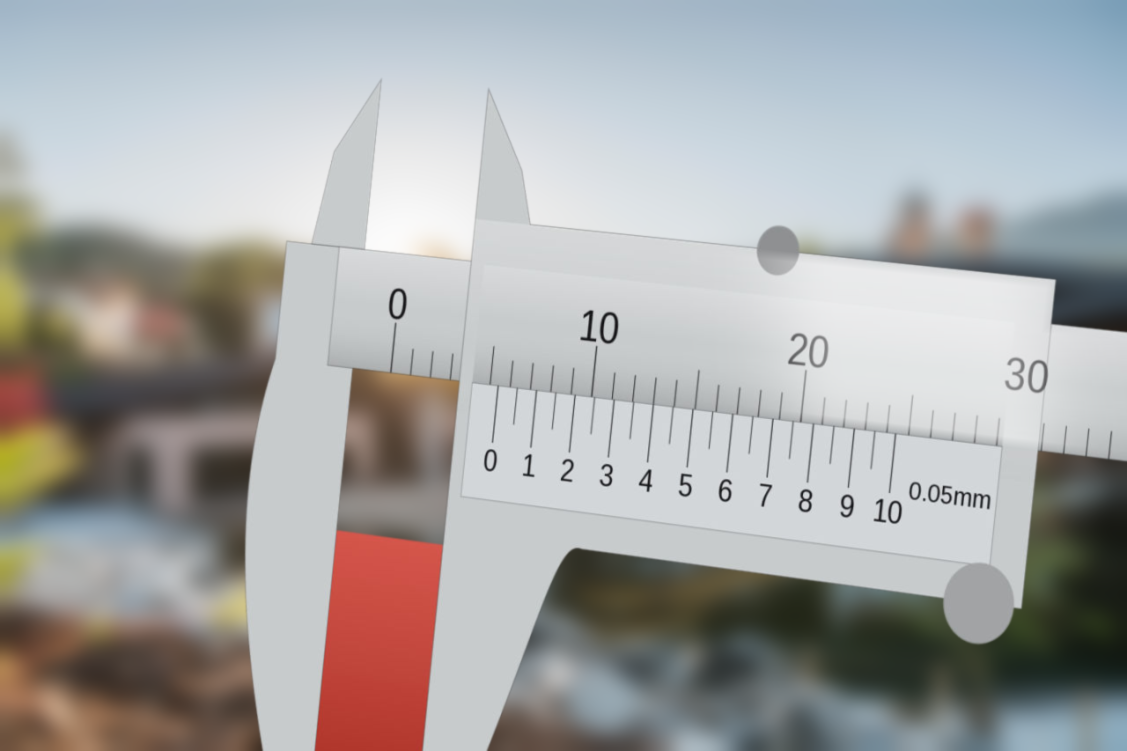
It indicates 5.4; mm
